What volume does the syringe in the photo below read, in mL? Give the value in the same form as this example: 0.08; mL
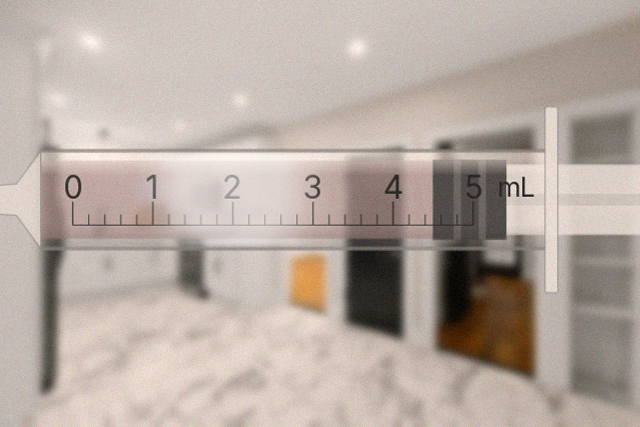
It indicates 4.5; mL
